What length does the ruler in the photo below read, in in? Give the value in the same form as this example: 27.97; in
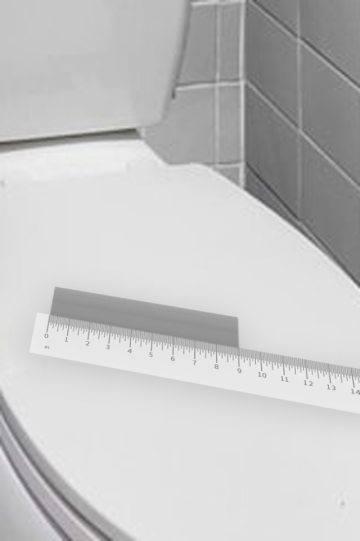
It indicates 9; in
